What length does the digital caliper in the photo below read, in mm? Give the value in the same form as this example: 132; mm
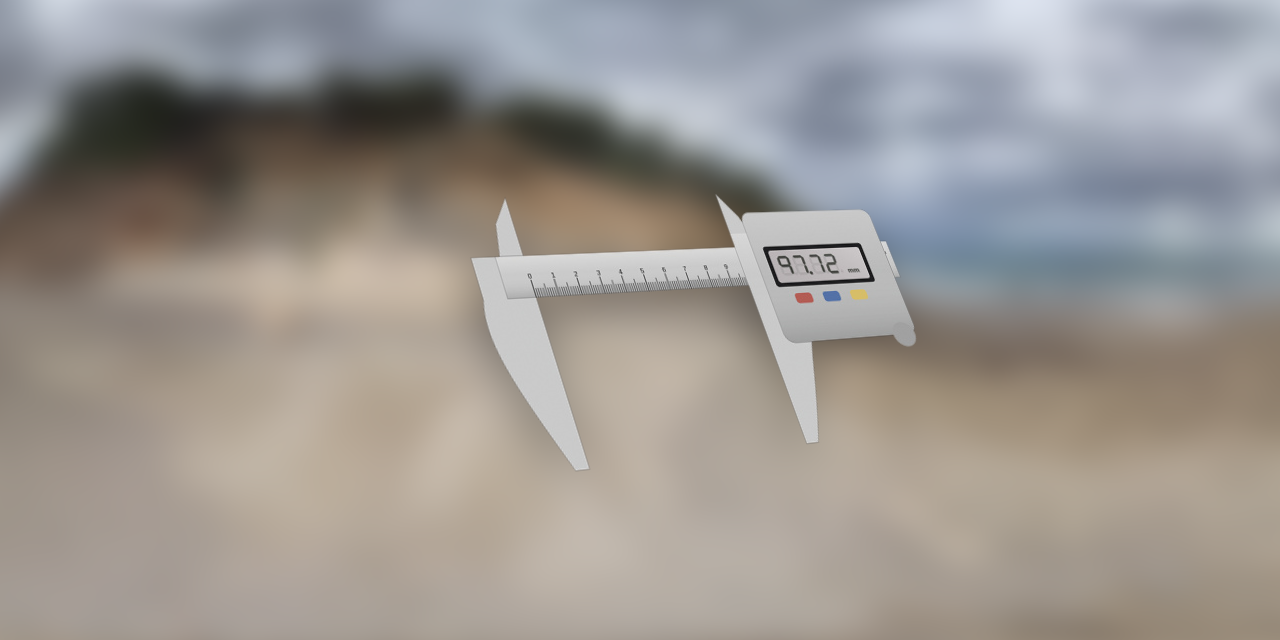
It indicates 97.72; mm
